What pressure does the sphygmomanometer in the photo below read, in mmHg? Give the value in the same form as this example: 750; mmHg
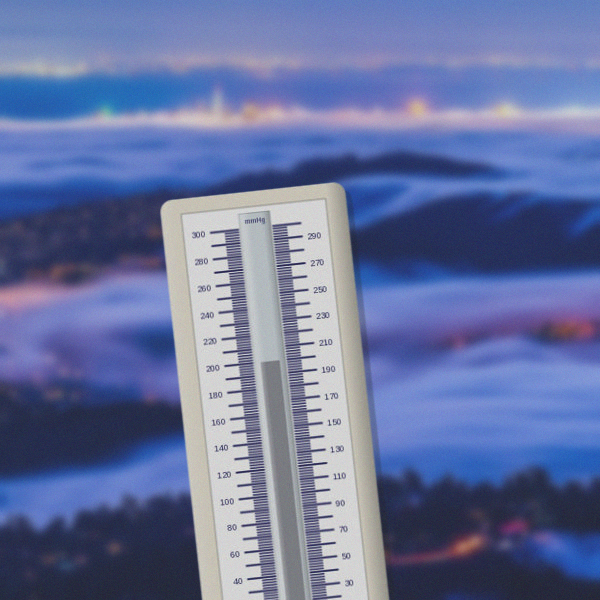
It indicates 200; mmHg
